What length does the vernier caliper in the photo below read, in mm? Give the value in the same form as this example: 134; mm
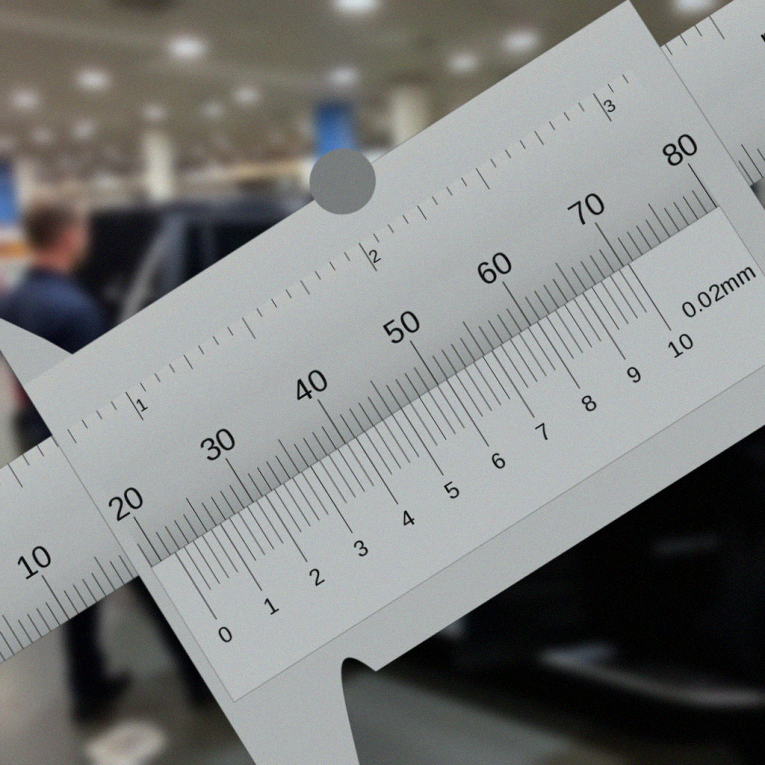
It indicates 21.5; mm
